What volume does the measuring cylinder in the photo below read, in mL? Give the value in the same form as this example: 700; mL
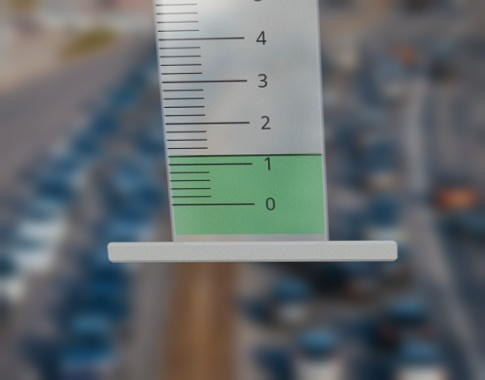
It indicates 1.2; mL
